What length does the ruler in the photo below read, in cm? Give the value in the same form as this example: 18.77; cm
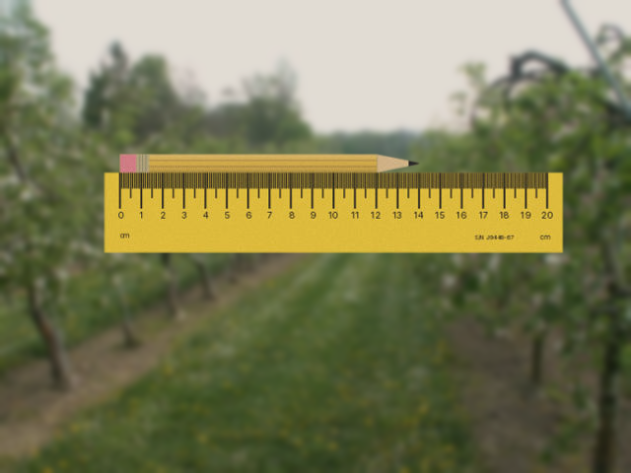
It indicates 14; cm
